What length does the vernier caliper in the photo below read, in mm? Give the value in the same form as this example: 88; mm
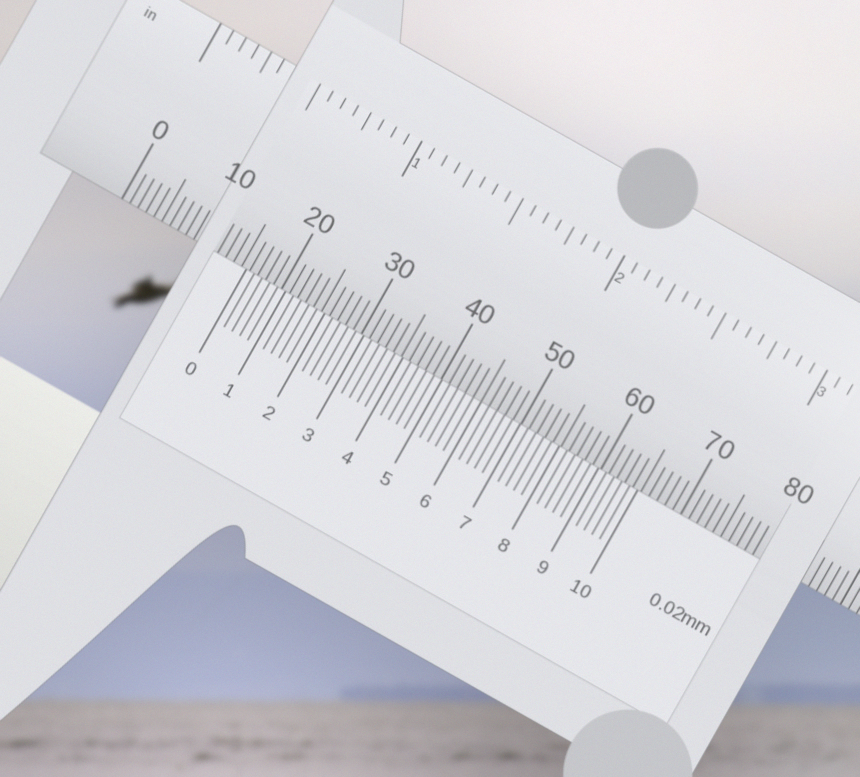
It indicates 15.6; mm
